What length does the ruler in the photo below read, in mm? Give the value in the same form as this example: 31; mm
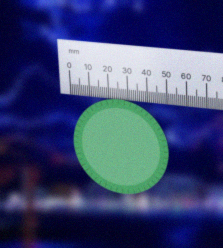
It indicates 50; mm
